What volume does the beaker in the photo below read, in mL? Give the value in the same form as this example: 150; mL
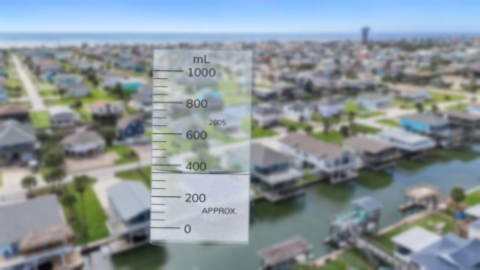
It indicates 350; mL
